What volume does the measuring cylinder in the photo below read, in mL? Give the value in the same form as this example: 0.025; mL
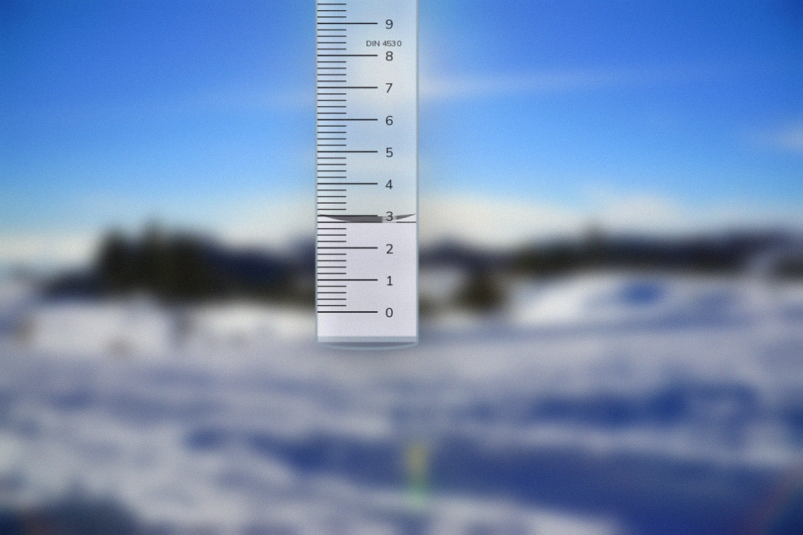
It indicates 2.8; mL
